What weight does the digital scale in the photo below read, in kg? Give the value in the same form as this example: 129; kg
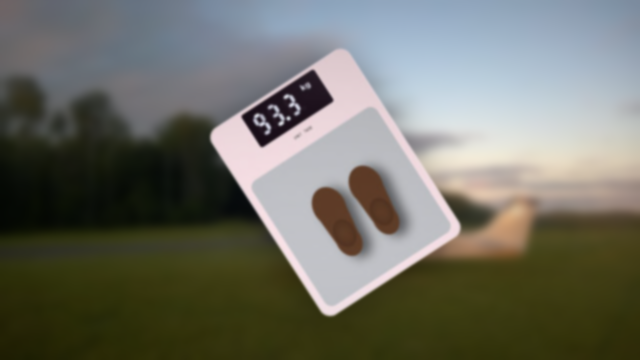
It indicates 93.3; kg
